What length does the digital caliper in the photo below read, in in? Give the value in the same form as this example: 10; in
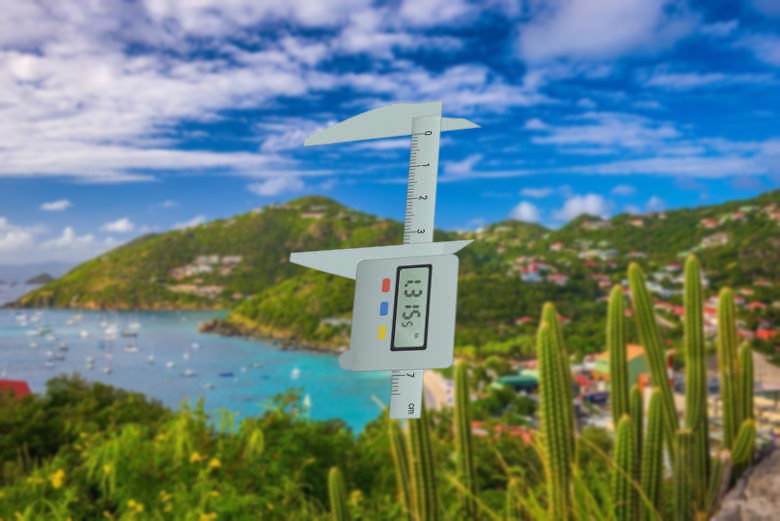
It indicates 1.3155; in
